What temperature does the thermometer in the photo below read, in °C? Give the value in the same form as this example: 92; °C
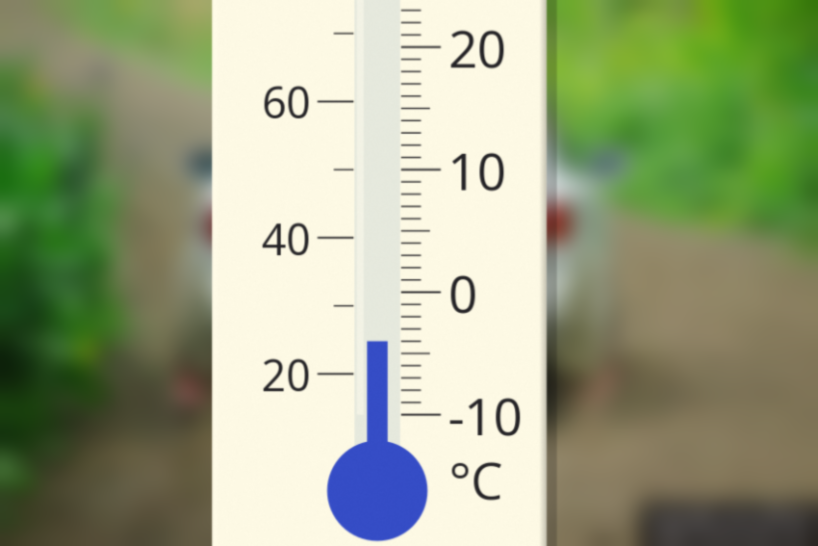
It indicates -4; °C
